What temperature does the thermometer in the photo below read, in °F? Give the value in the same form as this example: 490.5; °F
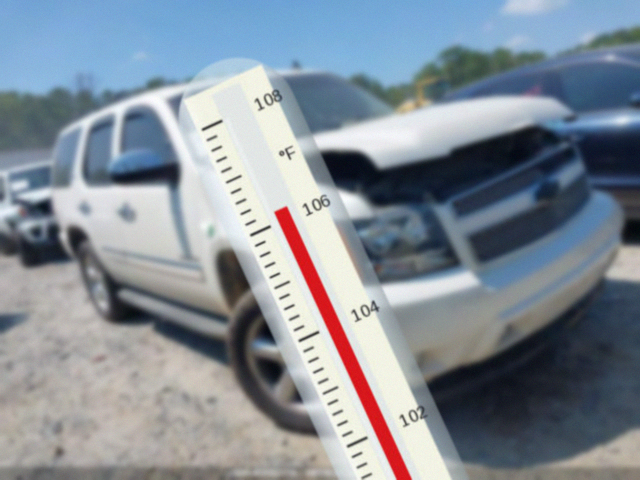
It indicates 106.2; °F
